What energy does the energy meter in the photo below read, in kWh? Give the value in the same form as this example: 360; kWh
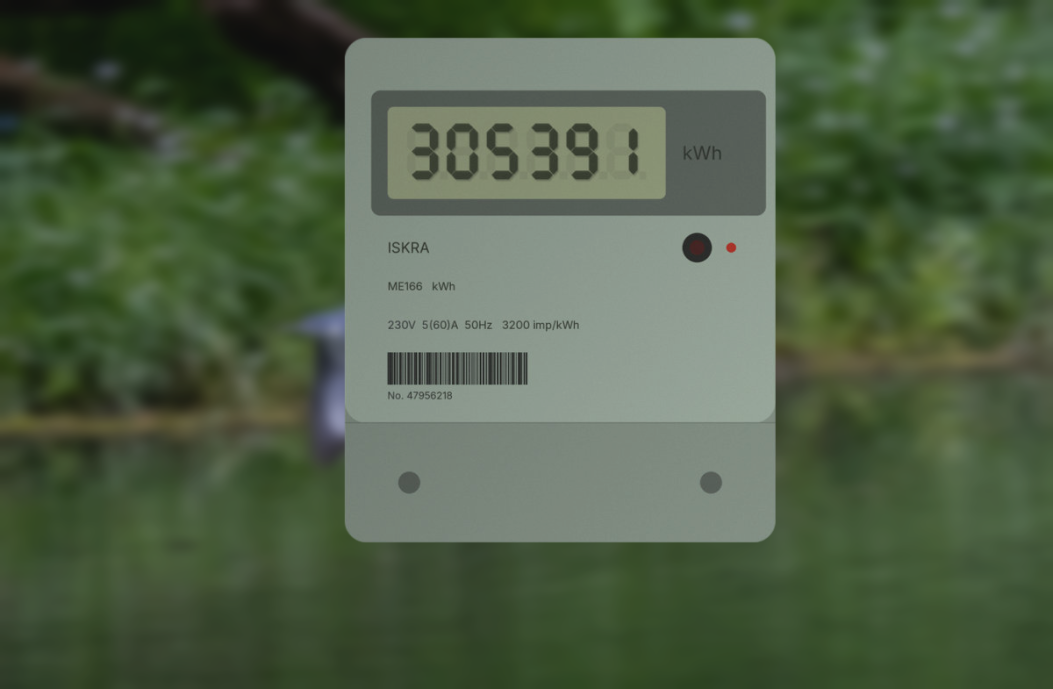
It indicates 305391; kWh
